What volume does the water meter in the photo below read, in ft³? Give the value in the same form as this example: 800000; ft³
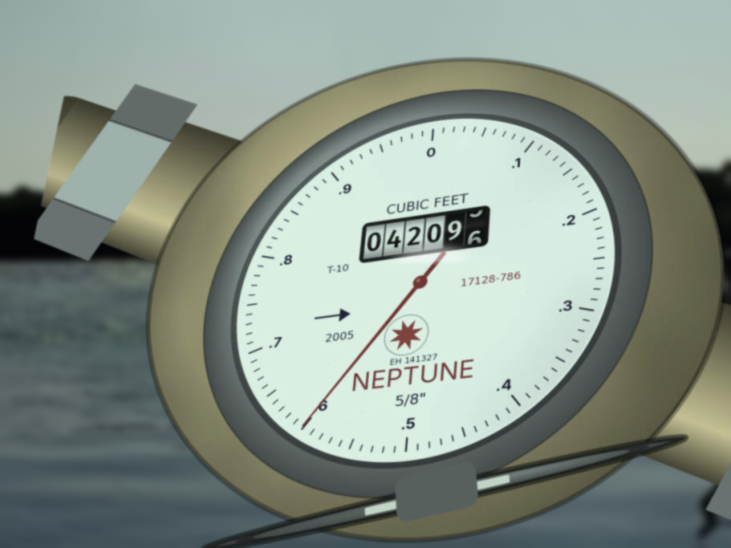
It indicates 42095.60; ft³
